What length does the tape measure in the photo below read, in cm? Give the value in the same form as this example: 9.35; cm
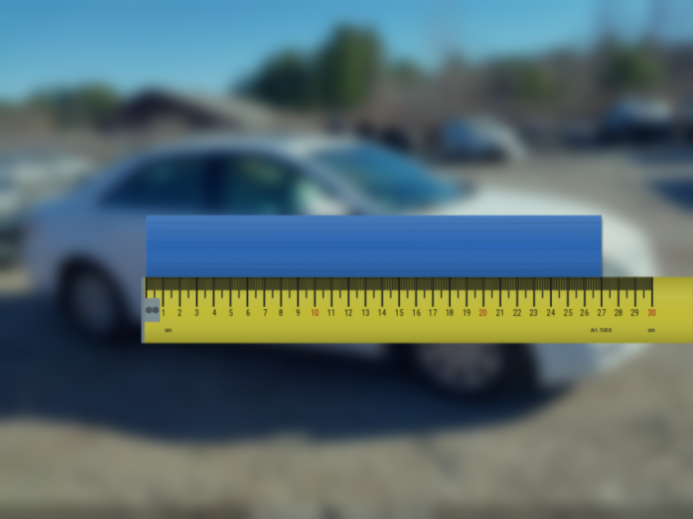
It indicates 27; cm
